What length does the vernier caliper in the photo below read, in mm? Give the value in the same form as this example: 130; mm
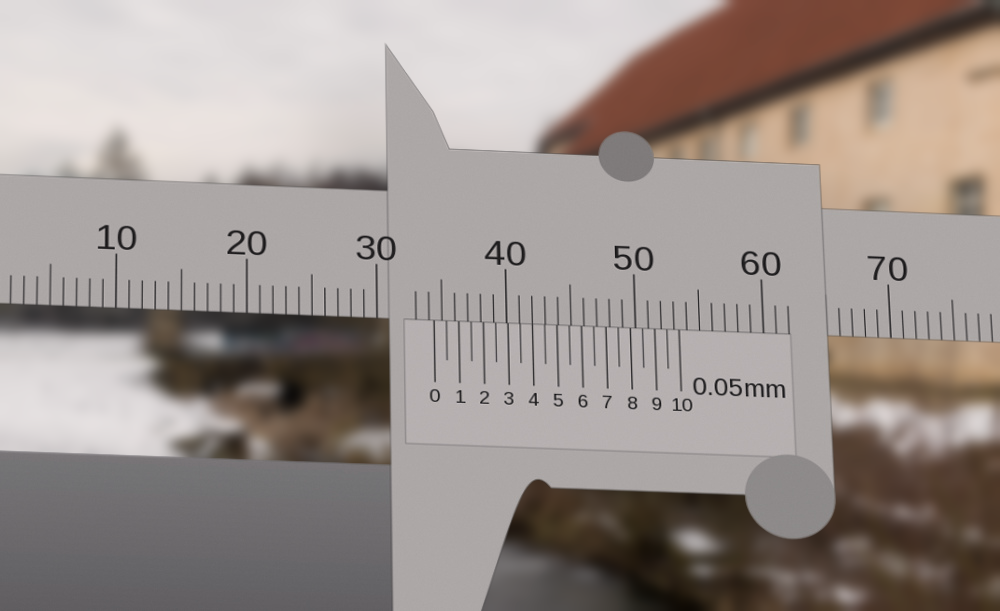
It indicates 34.4; mm
